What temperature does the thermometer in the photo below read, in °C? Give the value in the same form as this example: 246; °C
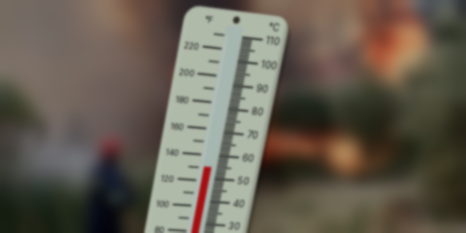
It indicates 55; °C
